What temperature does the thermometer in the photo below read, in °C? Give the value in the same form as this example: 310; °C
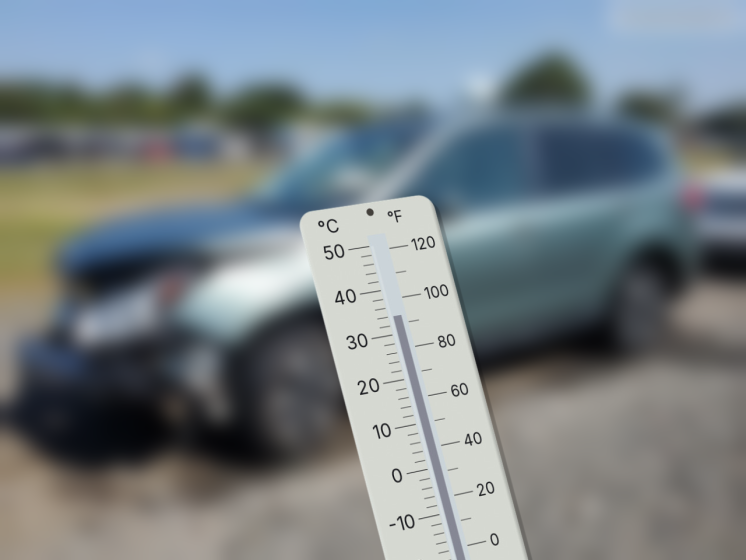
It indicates 34; °C
